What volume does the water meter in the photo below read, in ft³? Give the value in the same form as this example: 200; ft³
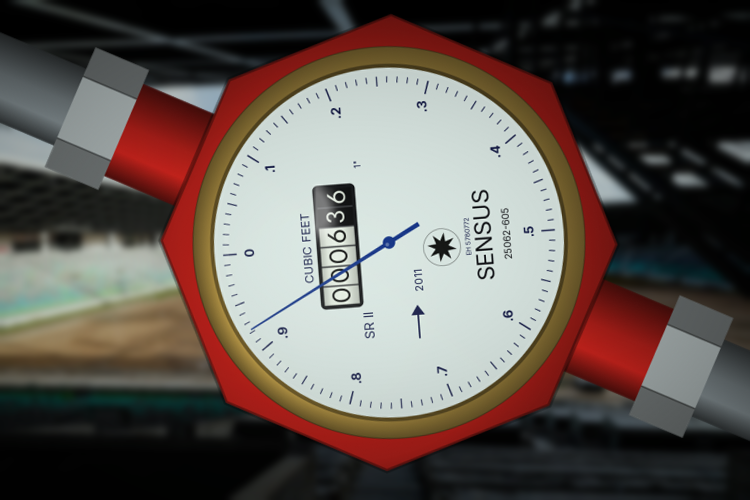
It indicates 635.92; ft³
